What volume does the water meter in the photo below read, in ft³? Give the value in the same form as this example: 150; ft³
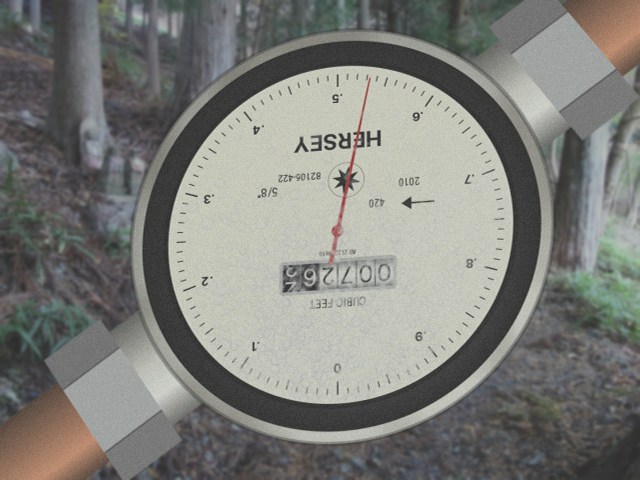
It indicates 7262.53; ft³
